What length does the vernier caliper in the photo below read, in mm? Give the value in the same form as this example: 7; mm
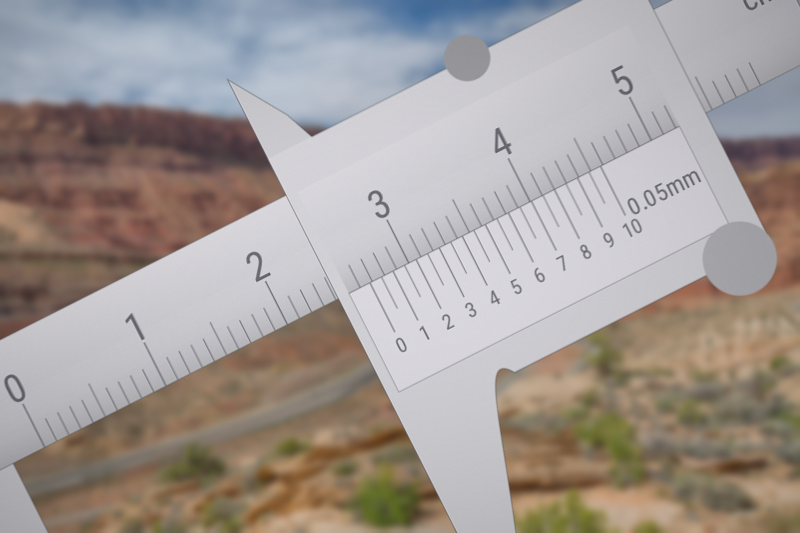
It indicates 26.8; mm
